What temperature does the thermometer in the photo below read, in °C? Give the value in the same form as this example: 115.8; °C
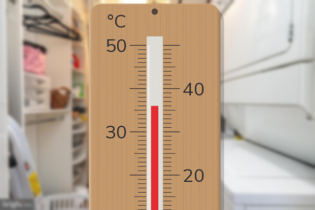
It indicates 36; °C
